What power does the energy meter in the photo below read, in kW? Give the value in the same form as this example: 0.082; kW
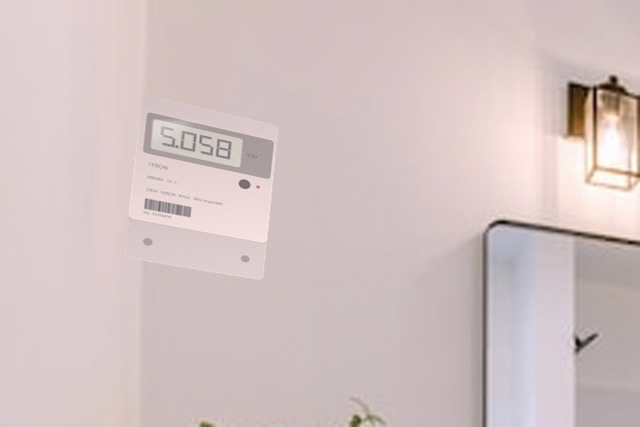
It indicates 5.058; kW
